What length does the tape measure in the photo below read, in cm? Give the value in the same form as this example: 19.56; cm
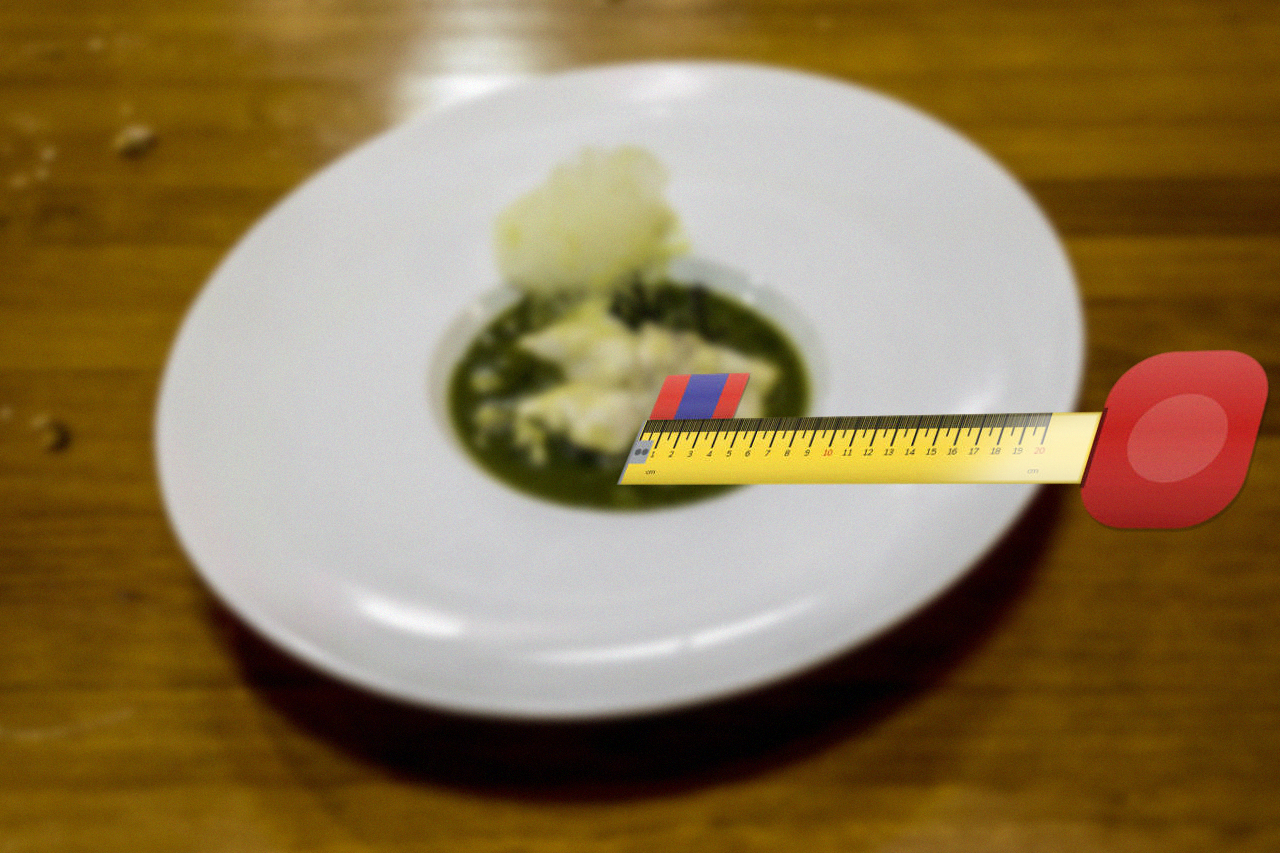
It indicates 4.5; cm
